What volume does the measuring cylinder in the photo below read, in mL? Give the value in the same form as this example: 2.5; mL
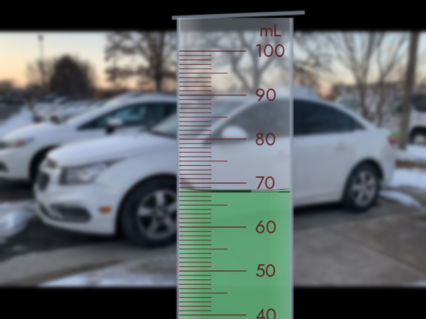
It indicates 68; mL
